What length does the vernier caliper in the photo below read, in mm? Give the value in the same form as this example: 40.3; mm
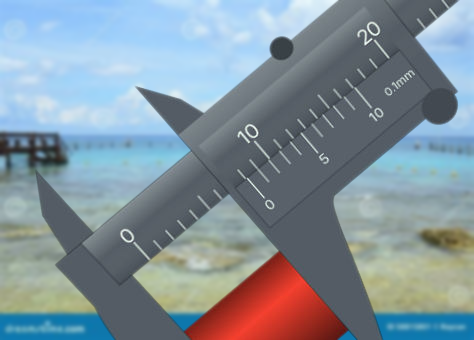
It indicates 8.1; mm
